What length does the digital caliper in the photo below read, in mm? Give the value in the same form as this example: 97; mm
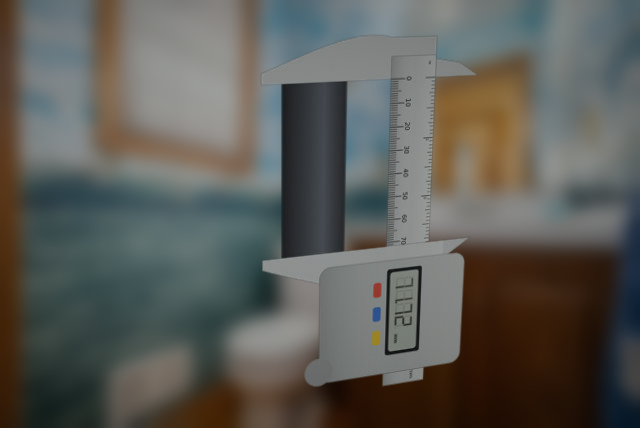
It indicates 71.72; mm
